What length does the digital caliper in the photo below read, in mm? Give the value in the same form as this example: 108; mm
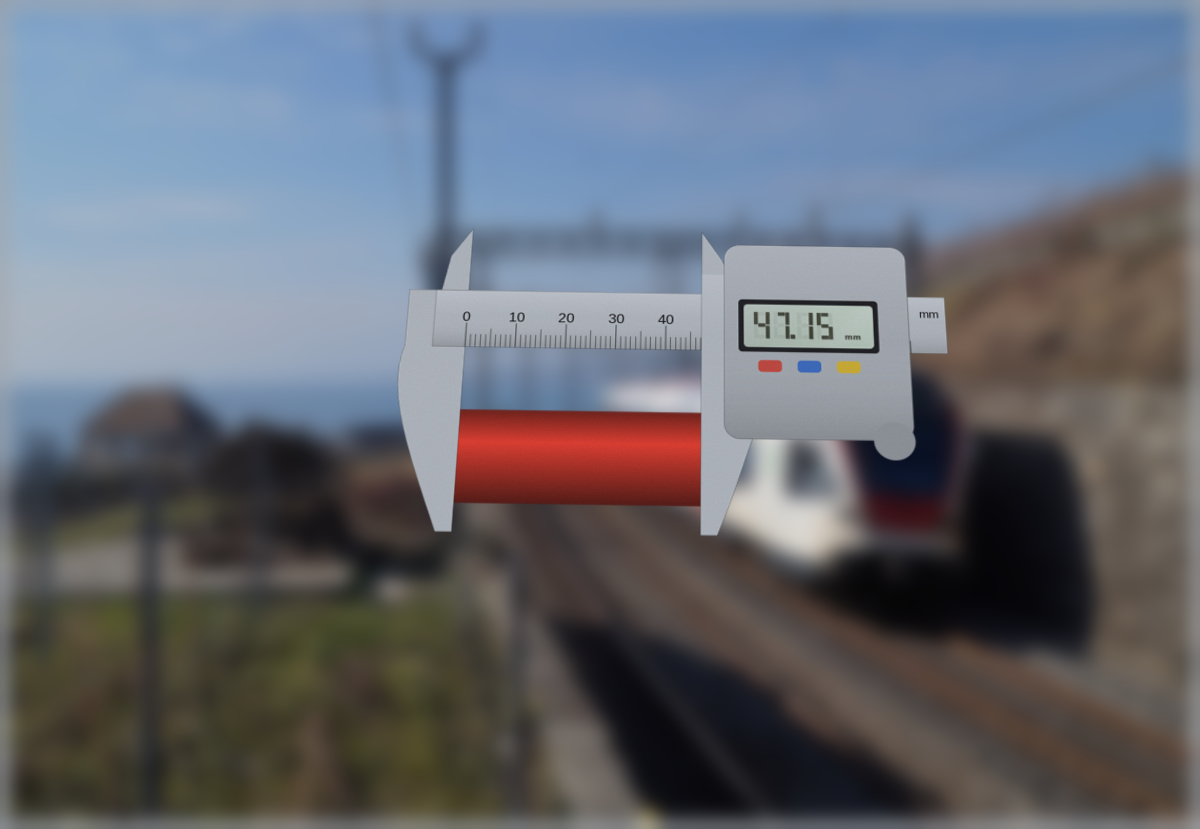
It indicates 47.15; mm
